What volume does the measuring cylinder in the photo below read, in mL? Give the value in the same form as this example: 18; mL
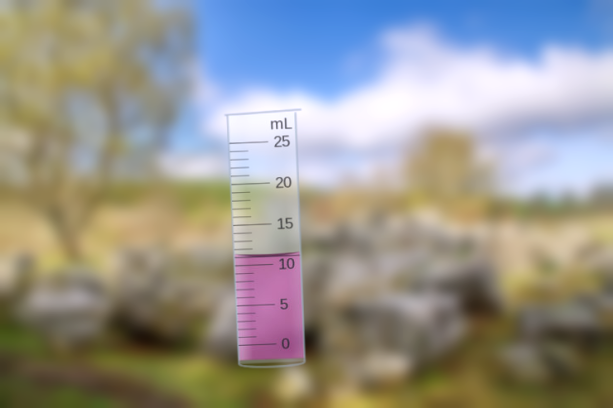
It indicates 11; mL
